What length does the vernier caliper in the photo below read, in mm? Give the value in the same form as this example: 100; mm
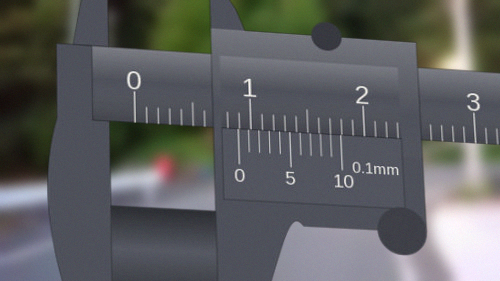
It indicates 8.9; mm
